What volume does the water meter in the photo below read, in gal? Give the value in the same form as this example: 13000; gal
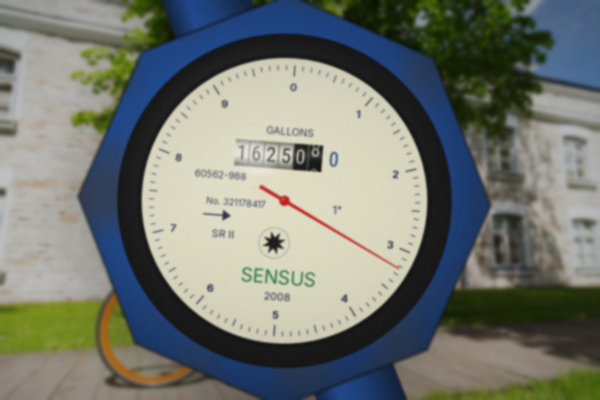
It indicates 1625083.2; gal
